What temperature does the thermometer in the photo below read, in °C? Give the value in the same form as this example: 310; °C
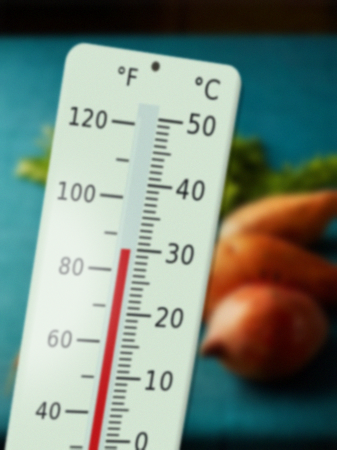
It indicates 30; °C
